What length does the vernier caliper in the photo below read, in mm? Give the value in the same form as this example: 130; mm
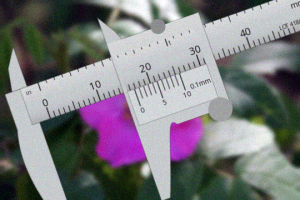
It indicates 16.8; mm
